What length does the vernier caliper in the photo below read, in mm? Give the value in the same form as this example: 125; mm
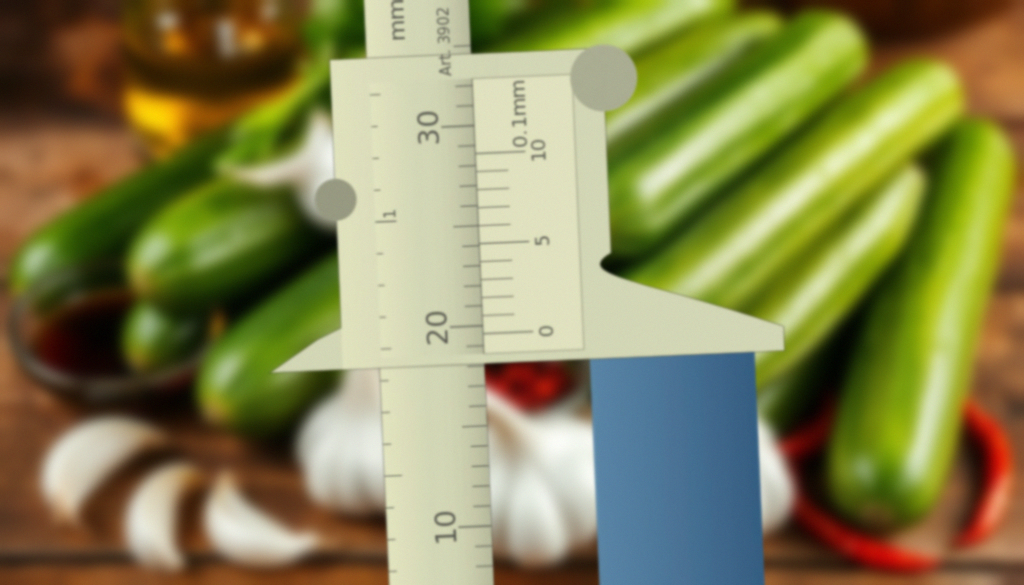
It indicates 19.6; mm
